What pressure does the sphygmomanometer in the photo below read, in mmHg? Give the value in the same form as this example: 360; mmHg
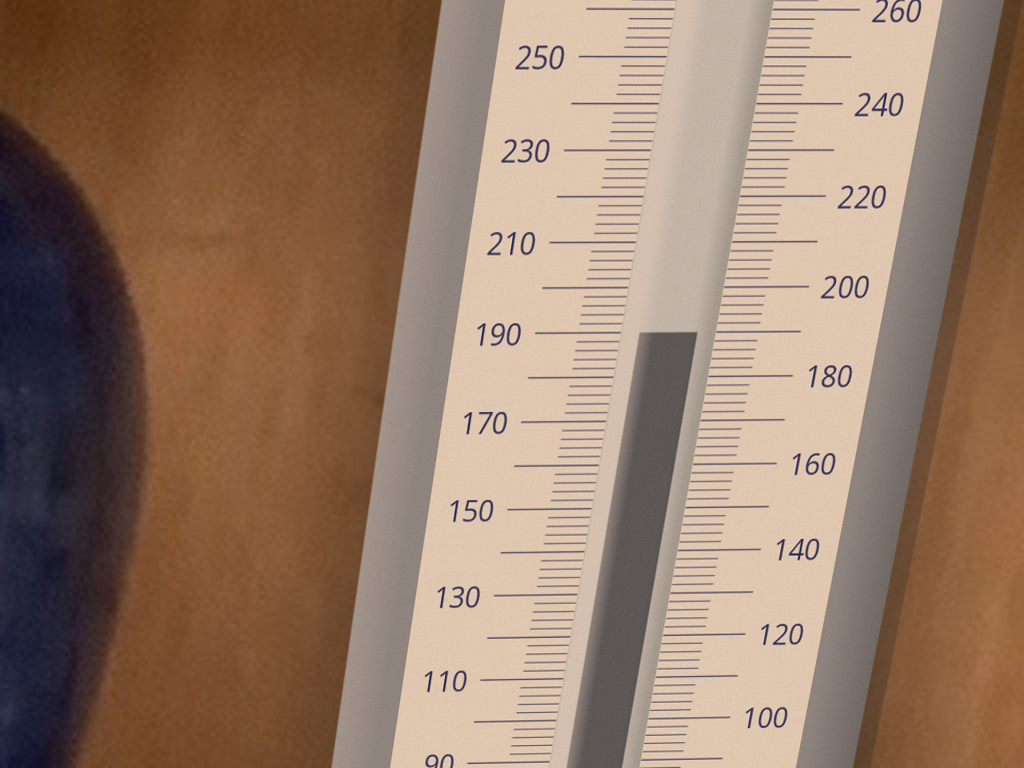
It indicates 190; mmHg
